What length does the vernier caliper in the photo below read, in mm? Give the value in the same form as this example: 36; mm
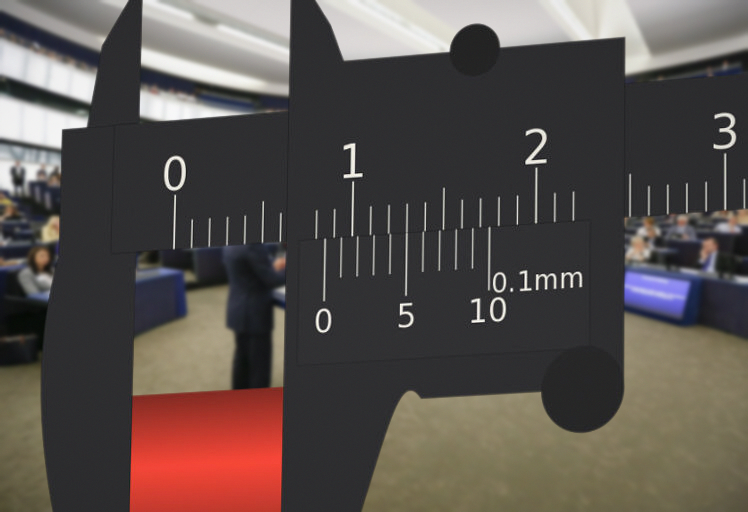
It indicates 8.5; mm
